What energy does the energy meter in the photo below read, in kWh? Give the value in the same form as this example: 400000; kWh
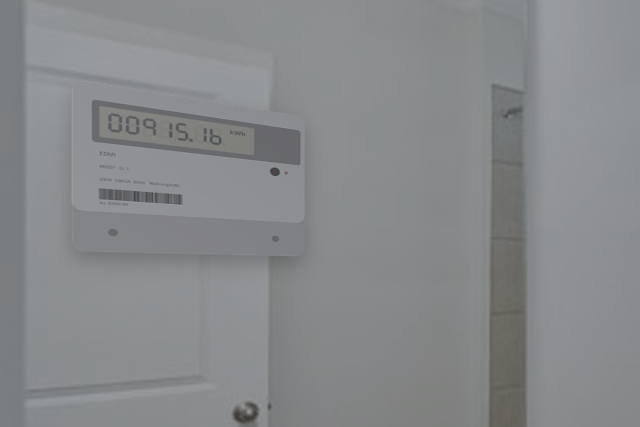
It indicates 915.16; kWh
